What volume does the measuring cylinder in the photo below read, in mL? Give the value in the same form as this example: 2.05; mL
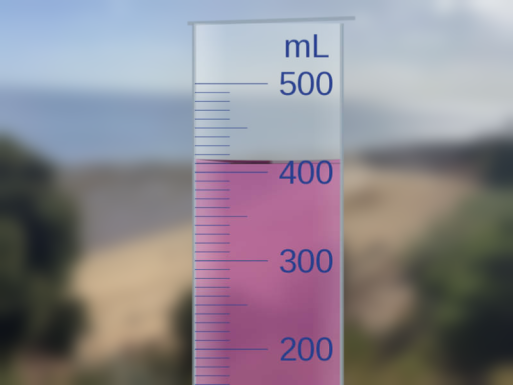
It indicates 410; mL
